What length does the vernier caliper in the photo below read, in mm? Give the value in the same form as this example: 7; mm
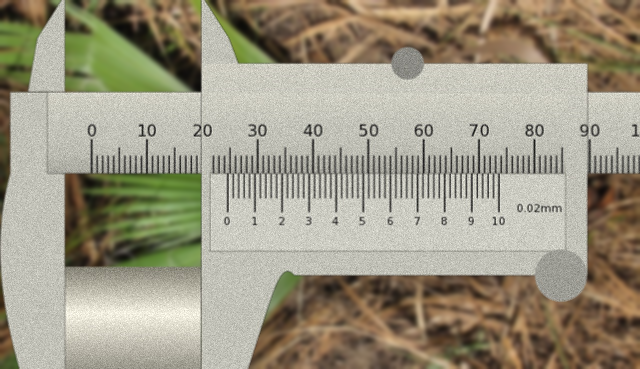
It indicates 24.6; mm
